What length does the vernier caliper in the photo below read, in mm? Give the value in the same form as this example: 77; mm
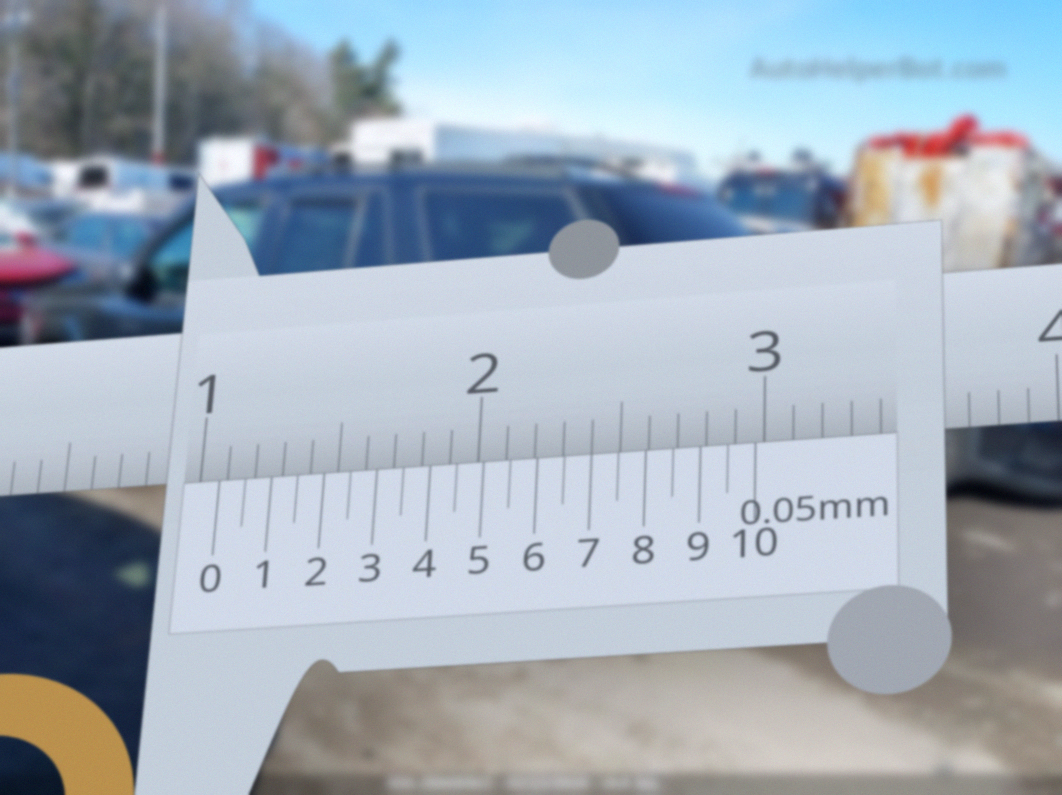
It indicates 10.7; mm
